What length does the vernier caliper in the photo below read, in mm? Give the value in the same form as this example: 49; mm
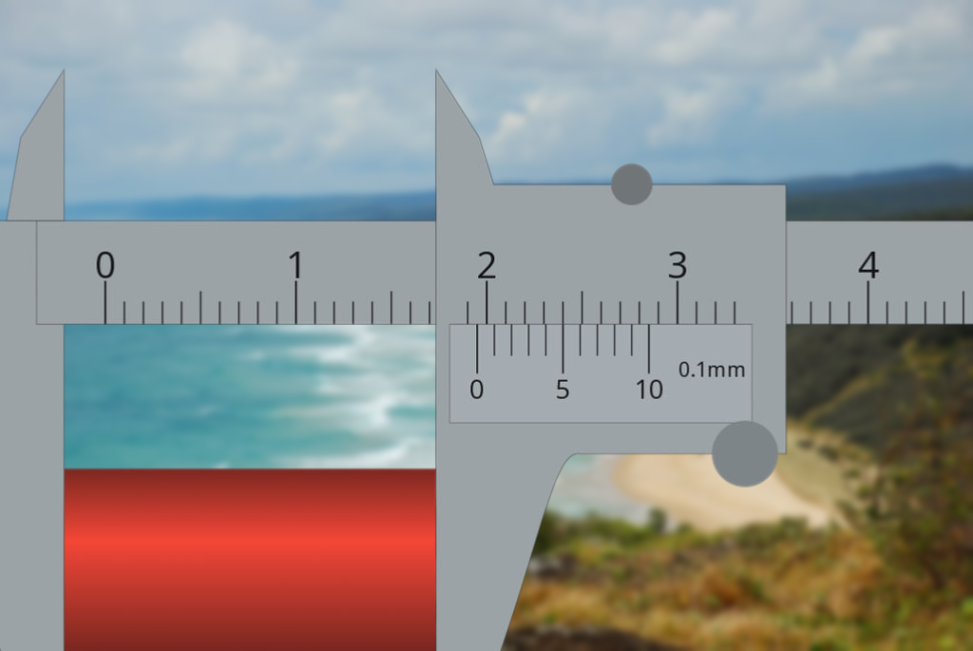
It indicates 19.5; mm
